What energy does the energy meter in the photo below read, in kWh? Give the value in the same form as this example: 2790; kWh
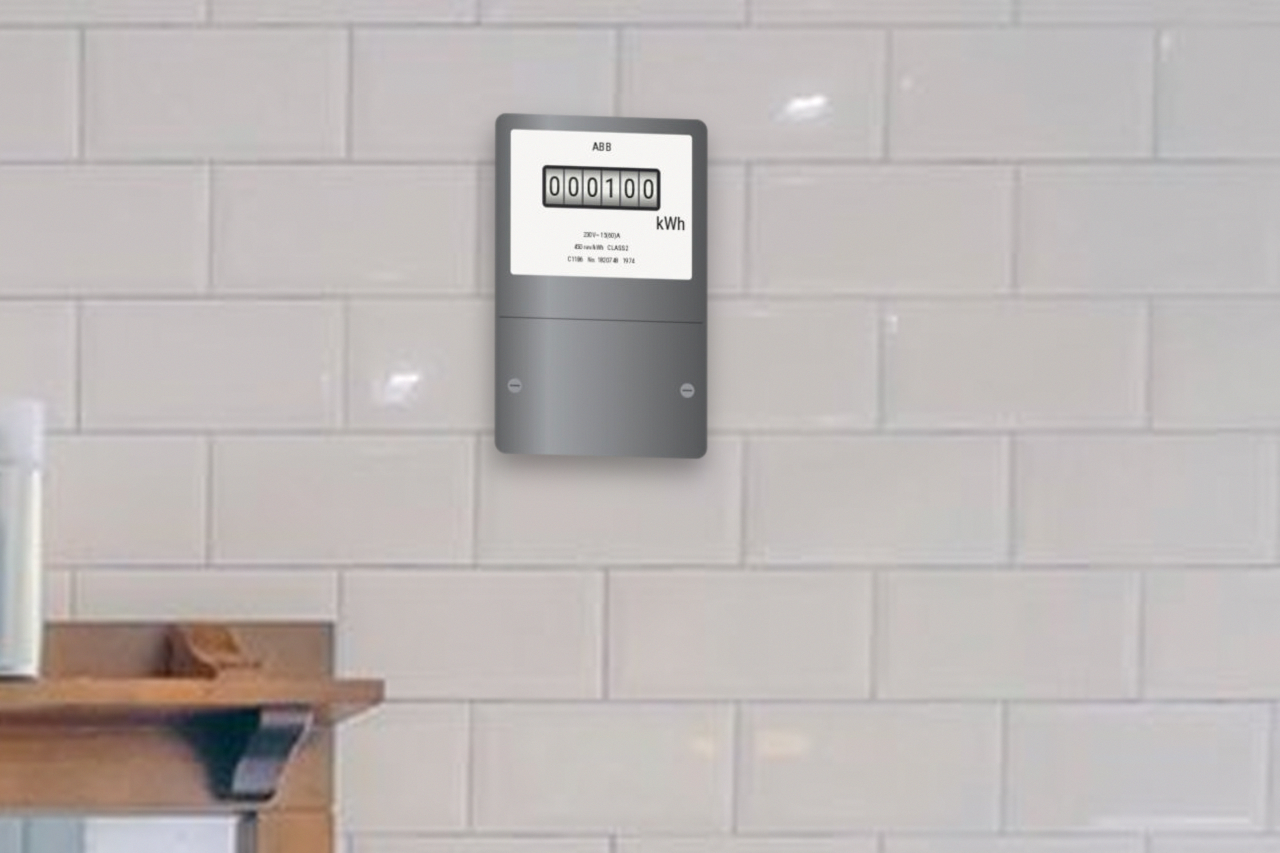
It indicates 100; kWh
